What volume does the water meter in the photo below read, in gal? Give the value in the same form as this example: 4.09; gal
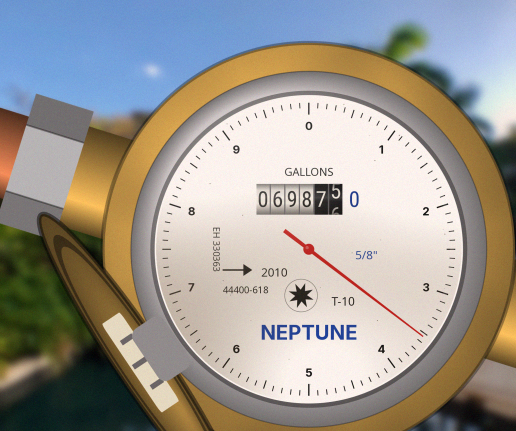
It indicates 698753.5; gal
